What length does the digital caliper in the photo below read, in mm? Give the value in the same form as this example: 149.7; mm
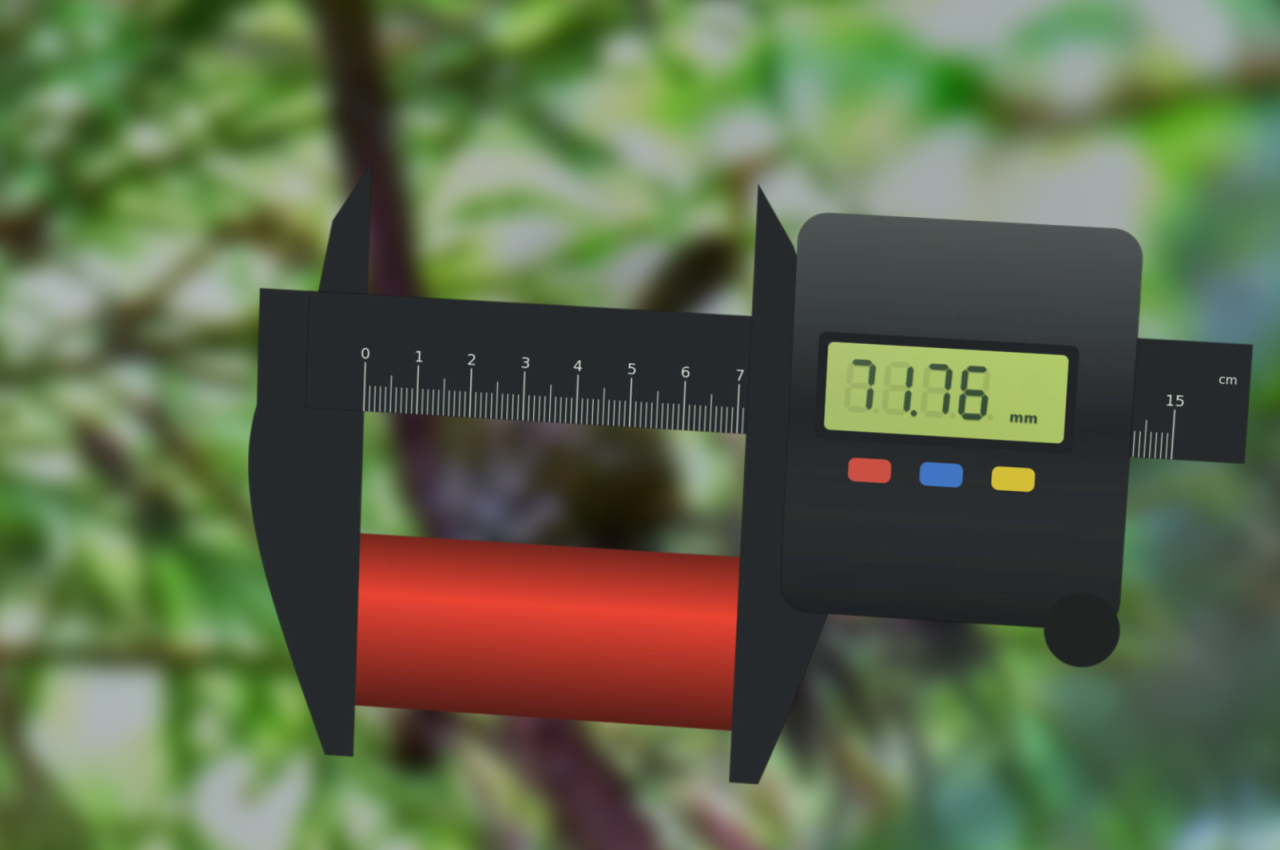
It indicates 71.76; mm
